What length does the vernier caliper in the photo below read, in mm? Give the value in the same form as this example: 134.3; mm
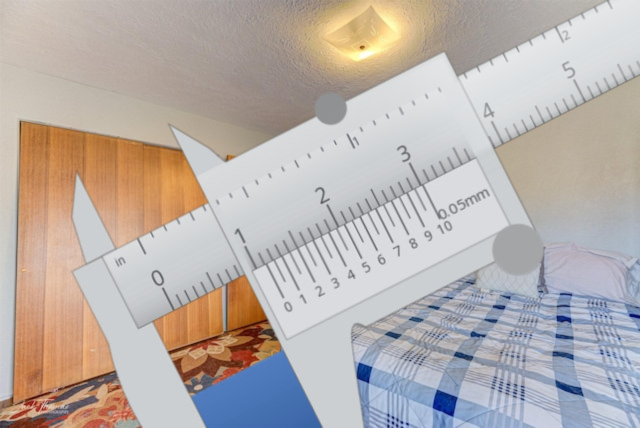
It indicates 11.2; mm
